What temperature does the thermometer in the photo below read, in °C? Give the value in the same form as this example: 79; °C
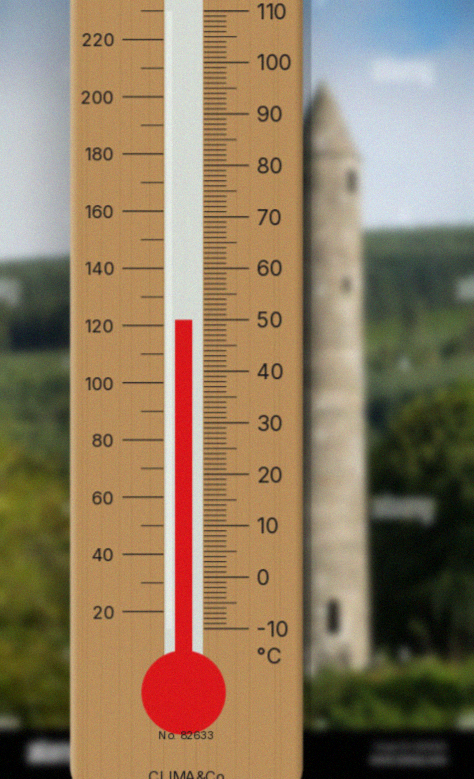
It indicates 50; °C
